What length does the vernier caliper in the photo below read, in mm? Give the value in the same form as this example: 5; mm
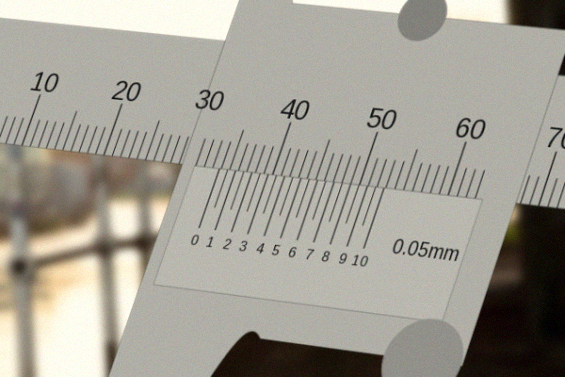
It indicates 33.8; mm
